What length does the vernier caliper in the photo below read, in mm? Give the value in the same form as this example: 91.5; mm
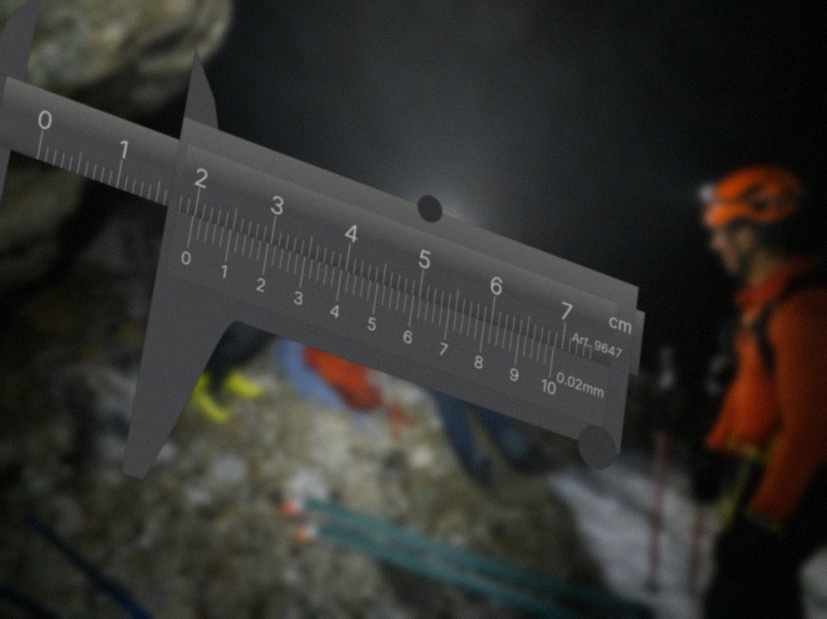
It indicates 19.8; mm
